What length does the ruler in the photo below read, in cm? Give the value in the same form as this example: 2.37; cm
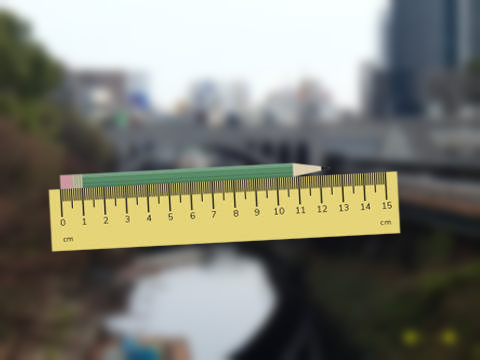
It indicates 12.5; cm
